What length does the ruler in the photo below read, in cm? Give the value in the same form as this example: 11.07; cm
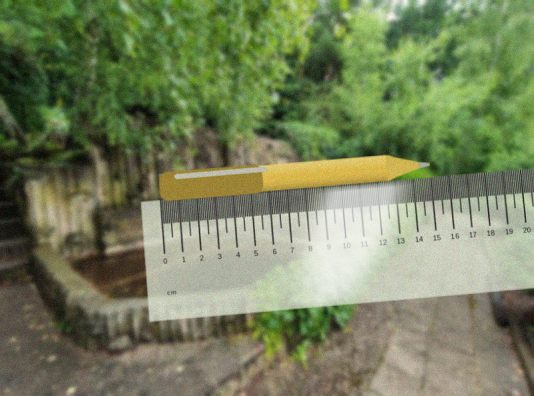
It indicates 15; cm
